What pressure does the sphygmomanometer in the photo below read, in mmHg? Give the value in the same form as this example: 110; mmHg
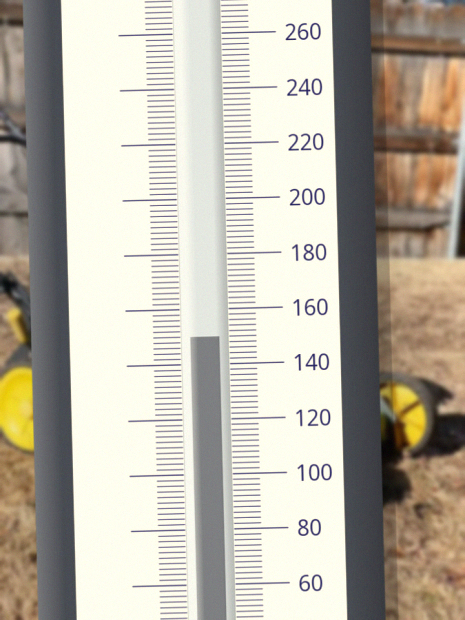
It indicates 150; mmHg
